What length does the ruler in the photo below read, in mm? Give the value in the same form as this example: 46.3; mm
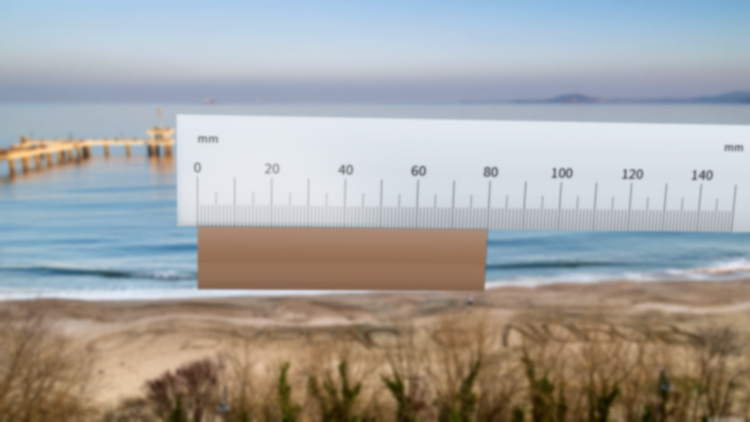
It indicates 80; mm
